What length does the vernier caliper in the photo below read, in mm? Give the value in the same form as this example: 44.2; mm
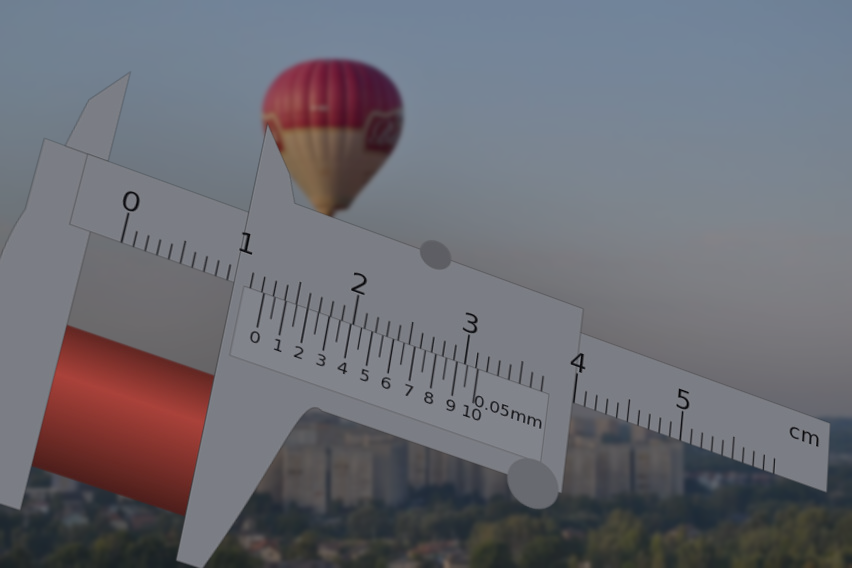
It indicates 12.2; mm
